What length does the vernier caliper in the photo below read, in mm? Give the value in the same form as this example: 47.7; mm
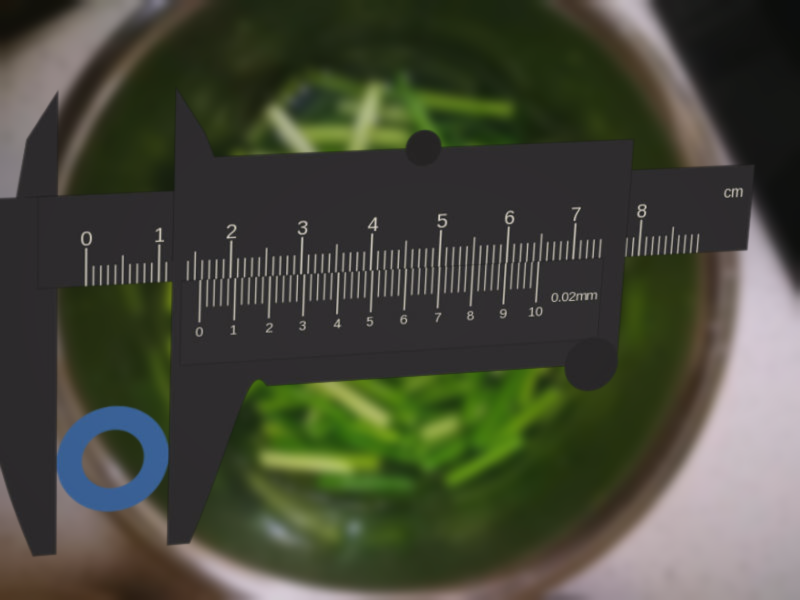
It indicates 15.8; mm
